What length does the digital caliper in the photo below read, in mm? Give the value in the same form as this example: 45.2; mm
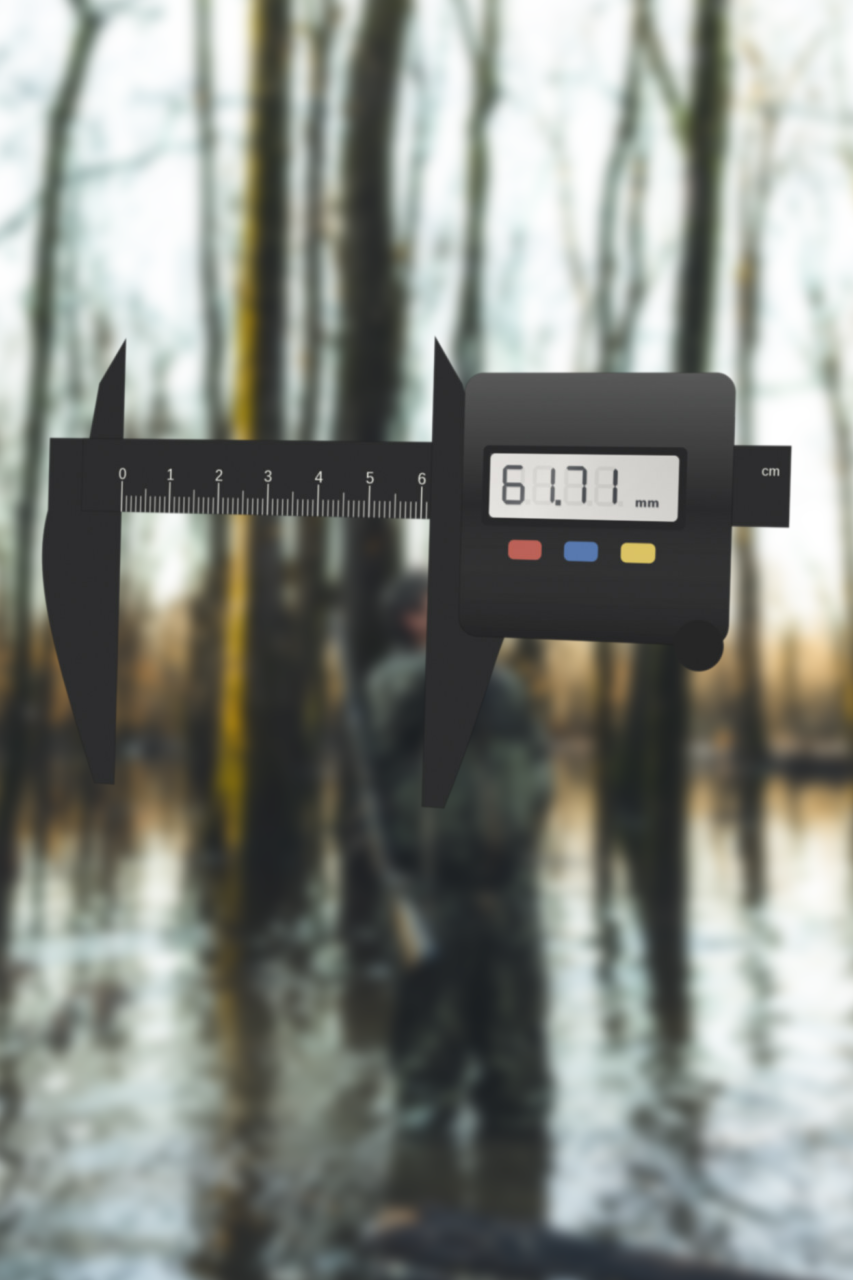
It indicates 61.71; mm
